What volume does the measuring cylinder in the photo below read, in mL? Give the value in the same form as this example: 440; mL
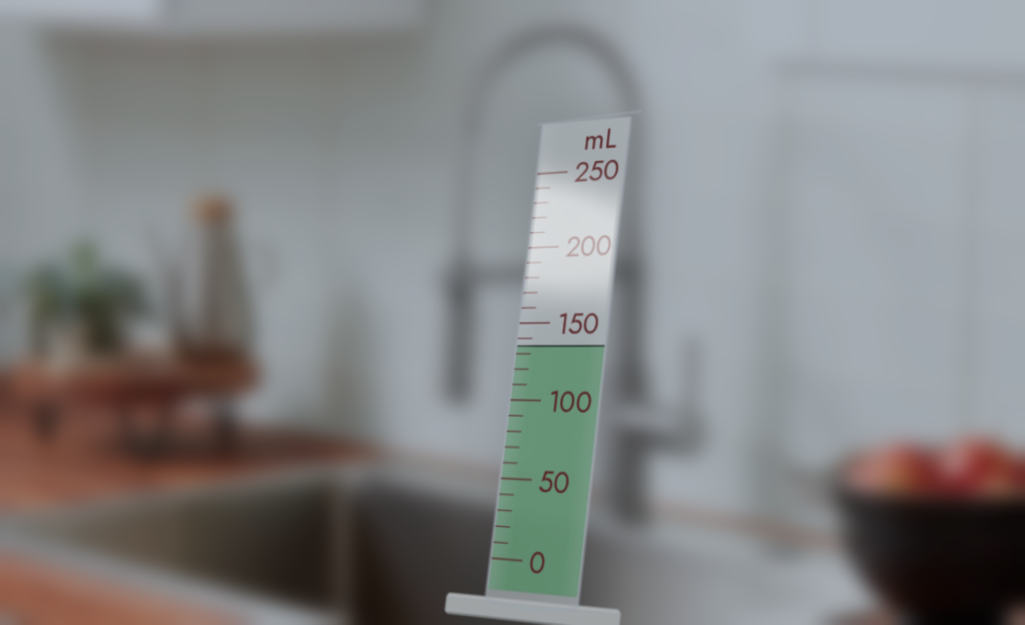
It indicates 135; mL
